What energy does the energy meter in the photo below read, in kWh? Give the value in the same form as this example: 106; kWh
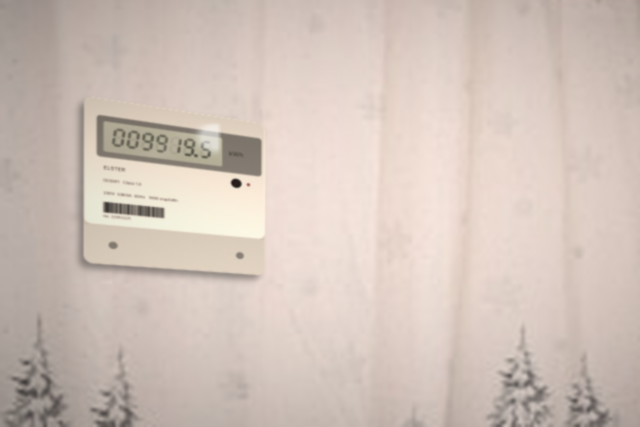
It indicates 9919.5; kWh
